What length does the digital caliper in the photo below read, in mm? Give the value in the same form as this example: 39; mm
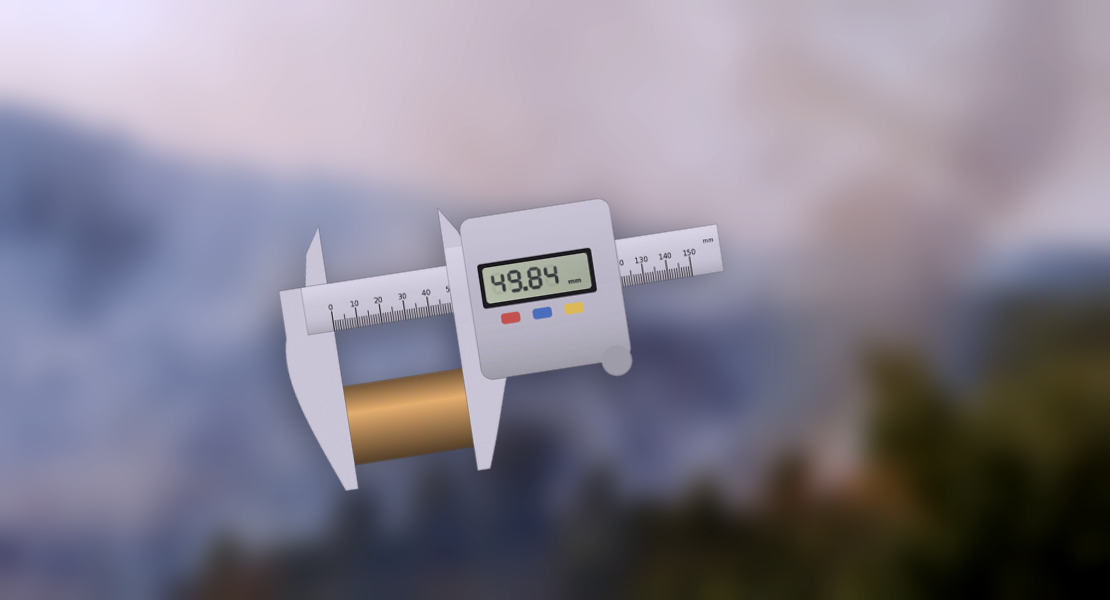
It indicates 49.84; mm
